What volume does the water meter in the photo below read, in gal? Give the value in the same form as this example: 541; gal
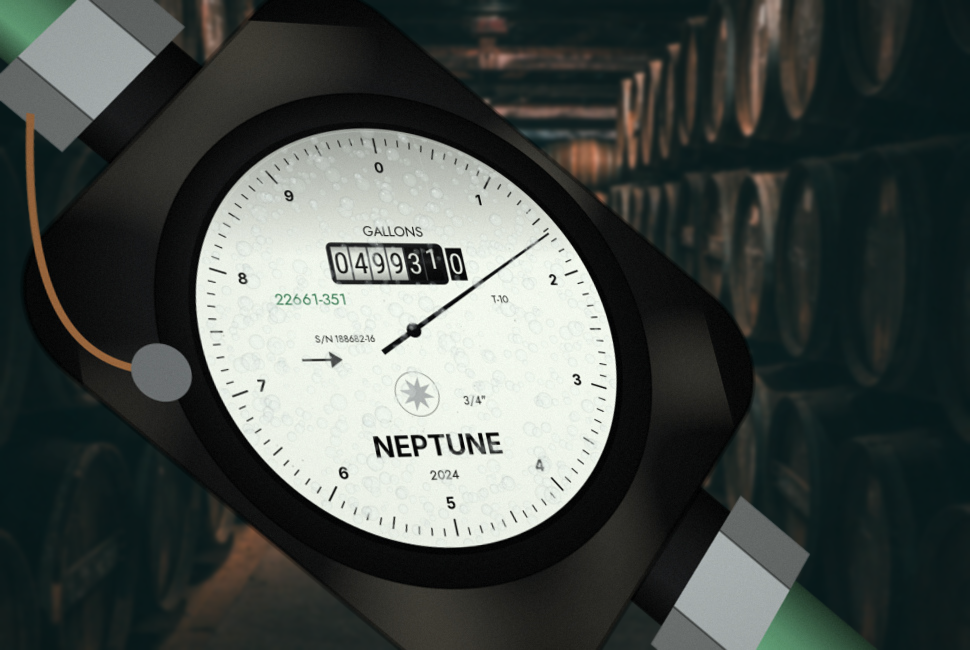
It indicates 499311.6; gal
